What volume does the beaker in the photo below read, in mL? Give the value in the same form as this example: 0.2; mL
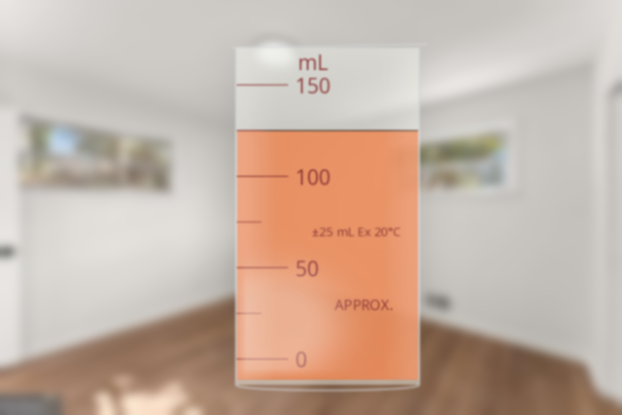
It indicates 125; mL
